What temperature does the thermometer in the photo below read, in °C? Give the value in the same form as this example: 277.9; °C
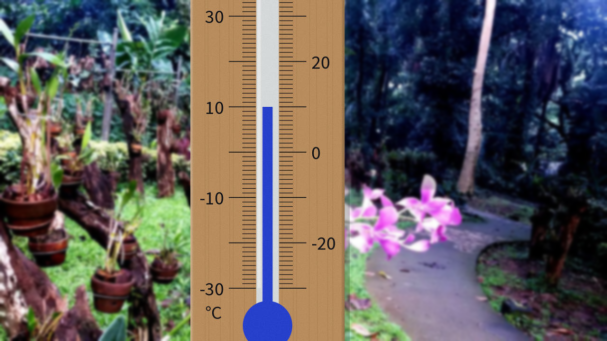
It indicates 10; °C
